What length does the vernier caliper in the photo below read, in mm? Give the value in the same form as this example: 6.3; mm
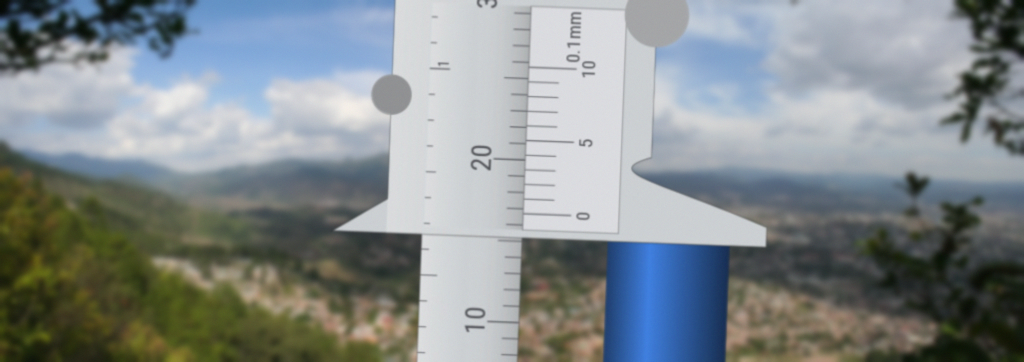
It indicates 16.7; mm
